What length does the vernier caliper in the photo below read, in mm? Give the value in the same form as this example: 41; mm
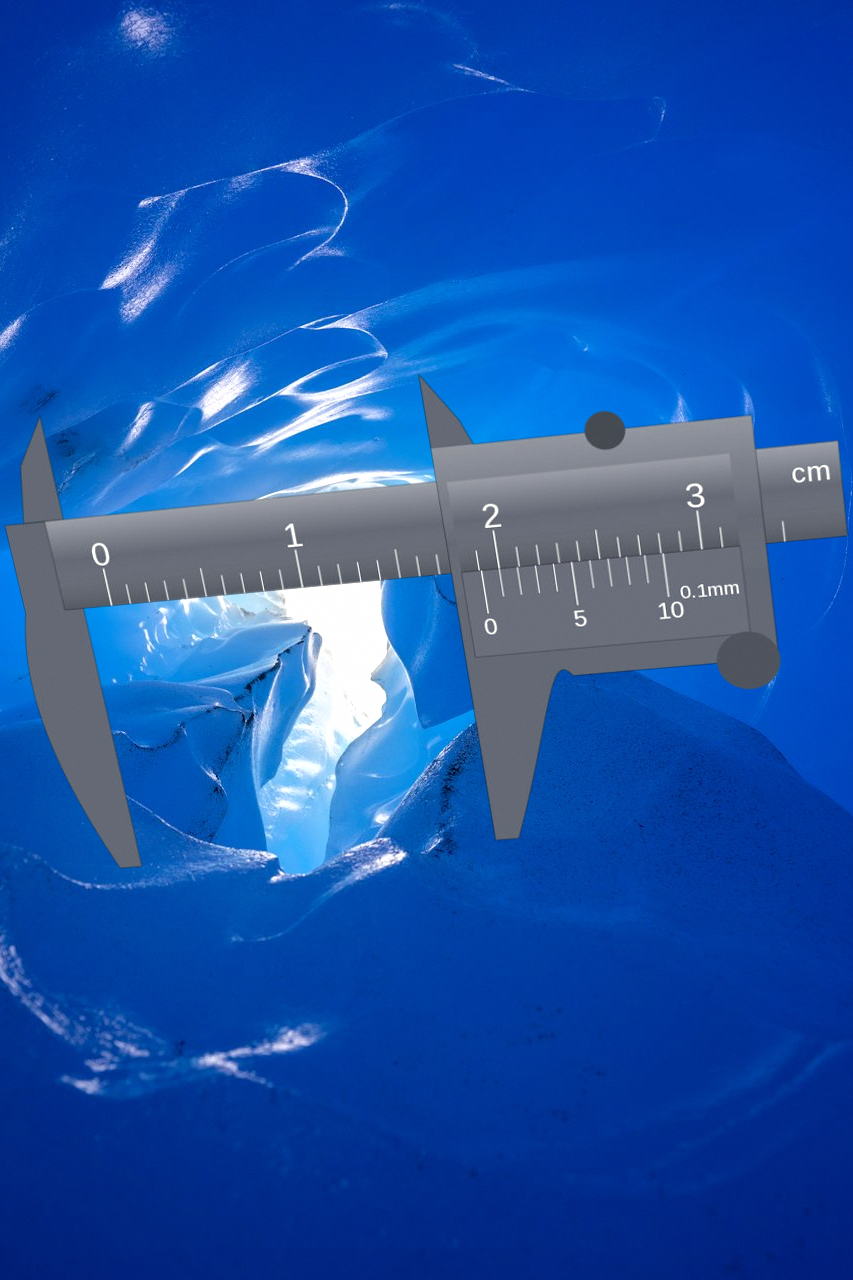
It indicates 19.1; mm
